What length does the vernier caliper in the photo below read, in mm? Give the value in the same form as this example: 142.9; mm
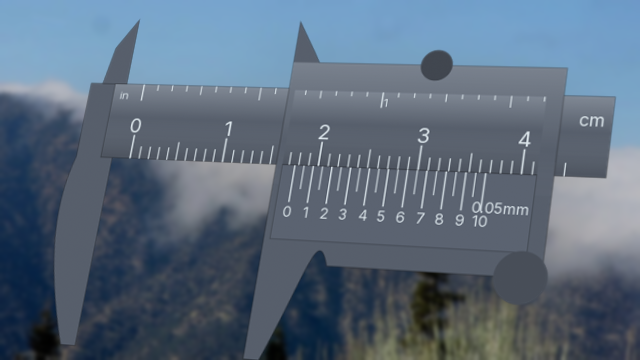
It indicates 17.6; mm
